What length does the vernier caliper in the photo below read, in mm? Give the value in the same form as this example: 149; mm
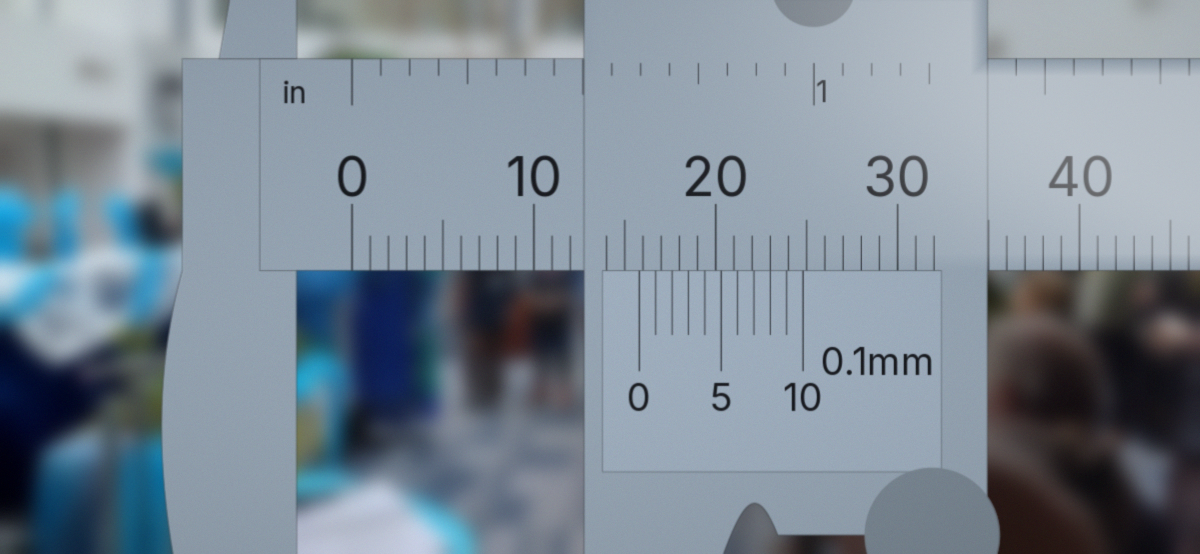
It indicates 15.8; mm
